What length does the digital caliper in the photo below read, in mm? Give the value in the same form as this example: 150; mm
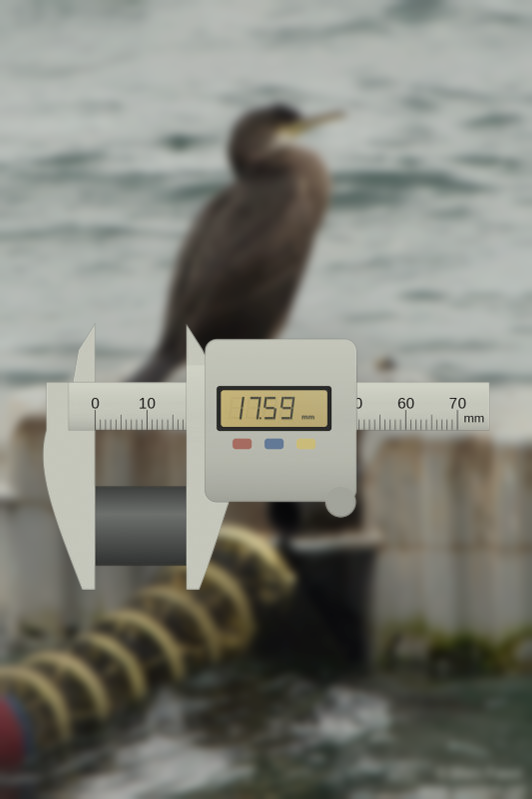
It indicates 17.59; mm
